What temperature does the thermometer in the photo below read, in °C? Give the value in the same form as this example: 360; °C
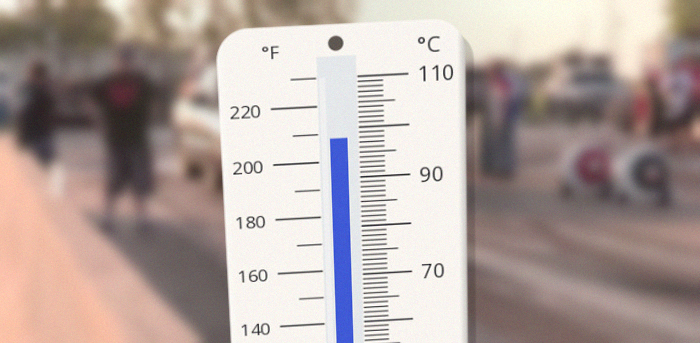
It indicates 98; °C
